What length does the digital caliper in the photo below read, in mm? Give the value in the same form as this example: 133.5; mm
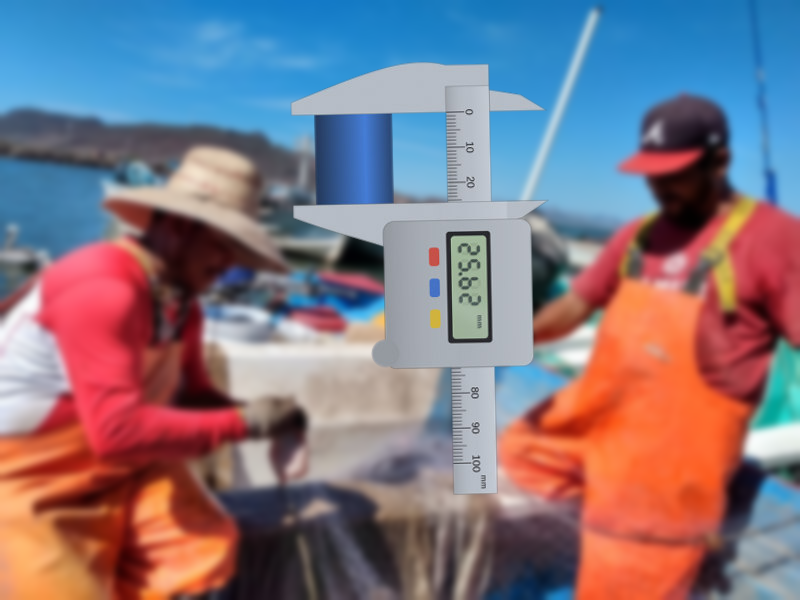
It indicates 25.62; mm
